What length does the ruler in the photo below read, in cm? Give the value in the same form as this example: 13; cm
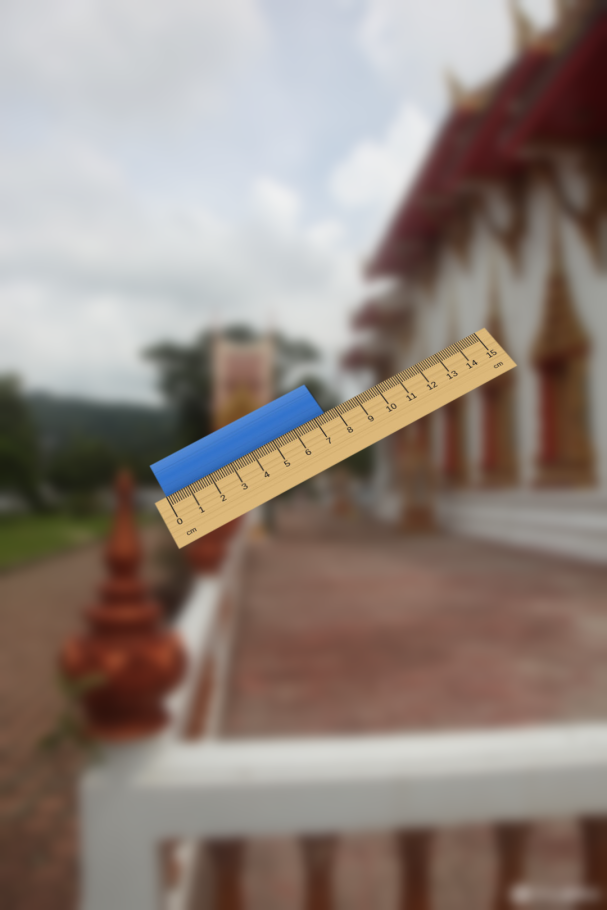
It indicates 7.5; cm
